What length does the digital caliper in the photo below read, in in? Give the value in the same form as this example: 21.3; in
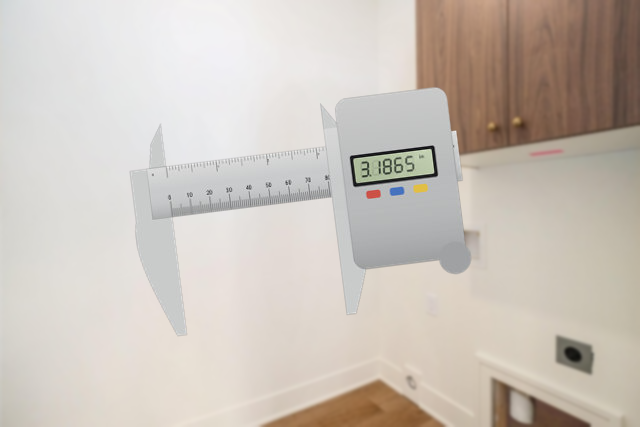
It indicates 3.1865; in
